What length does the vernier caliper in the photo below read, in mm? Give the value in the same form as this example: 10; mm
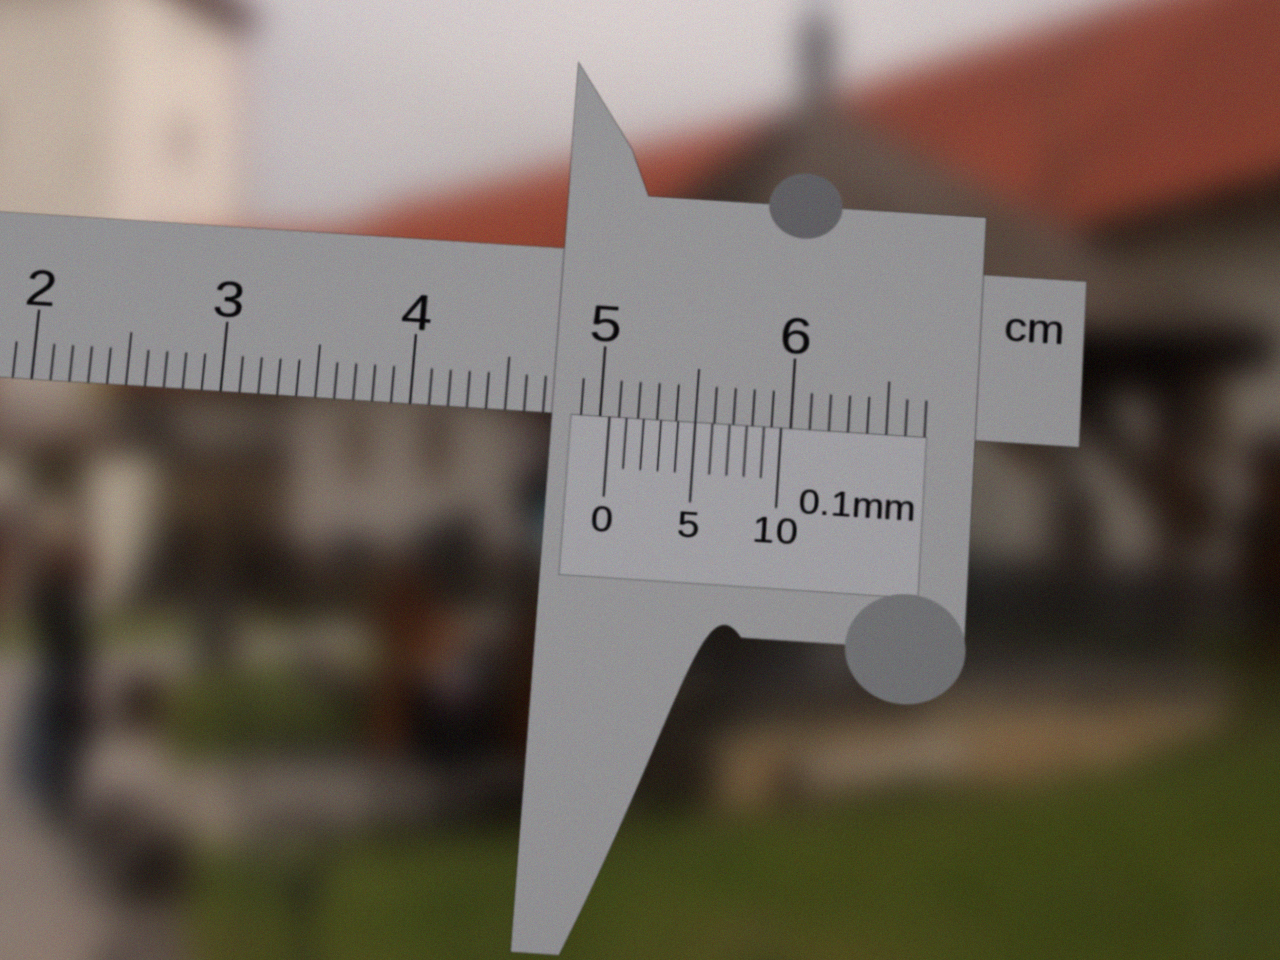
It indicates 50.5; mm
